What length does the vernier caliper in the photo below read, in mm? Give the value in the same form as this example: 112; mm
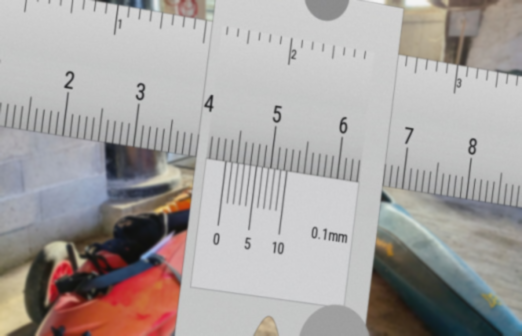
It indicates 43.4; mm
